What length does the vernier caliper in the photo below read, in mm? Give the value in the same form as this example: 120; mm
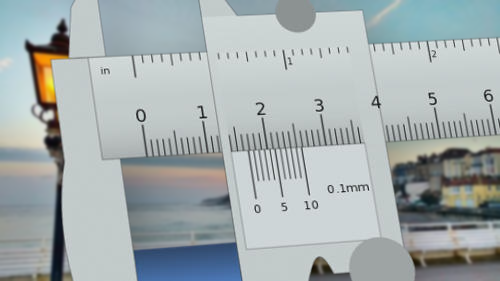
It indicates 16.8; mm
